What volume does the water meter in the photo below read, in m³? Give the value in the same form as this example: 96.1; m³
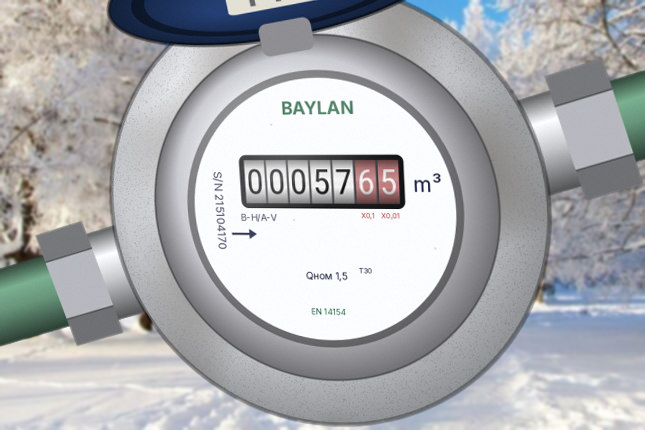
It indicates 57.65; m³
